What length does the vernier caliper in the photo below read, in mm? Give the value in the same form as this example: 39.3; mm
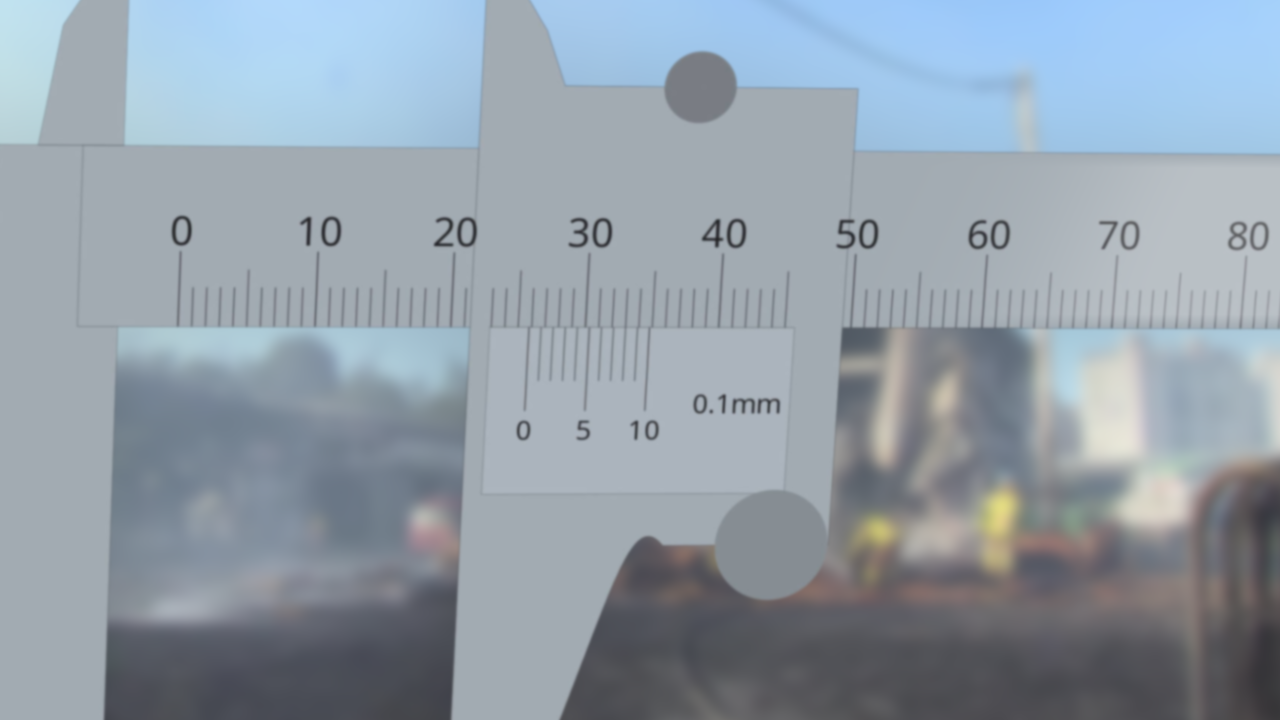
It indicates 25.8; mm
